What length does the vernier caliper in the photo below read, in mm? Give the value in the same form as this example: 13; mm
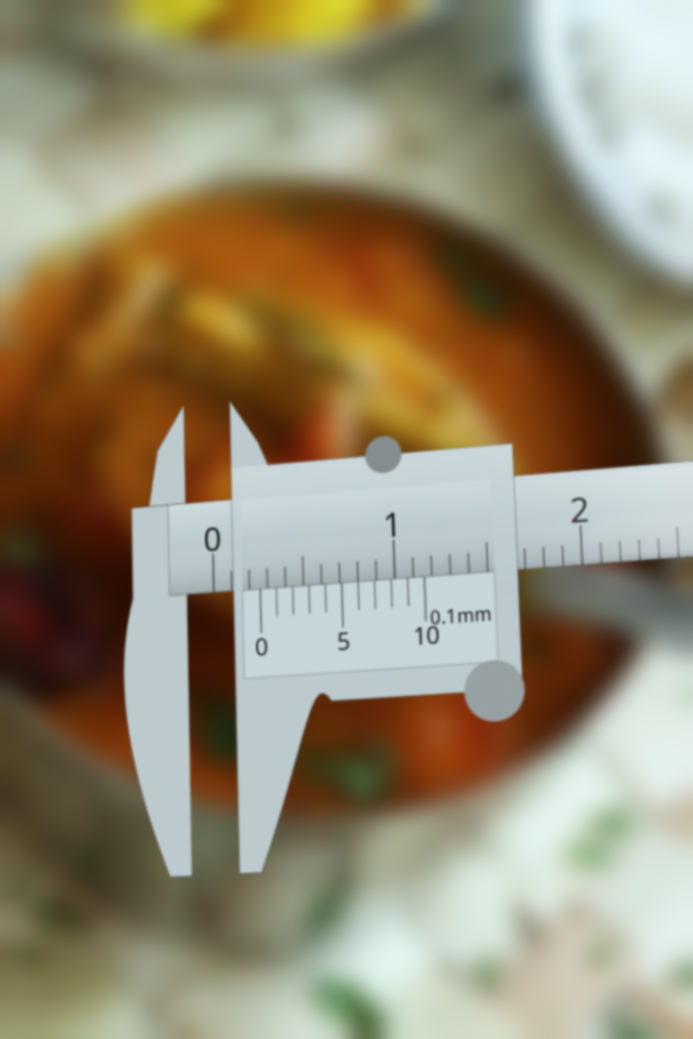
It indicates 2.6; mm
